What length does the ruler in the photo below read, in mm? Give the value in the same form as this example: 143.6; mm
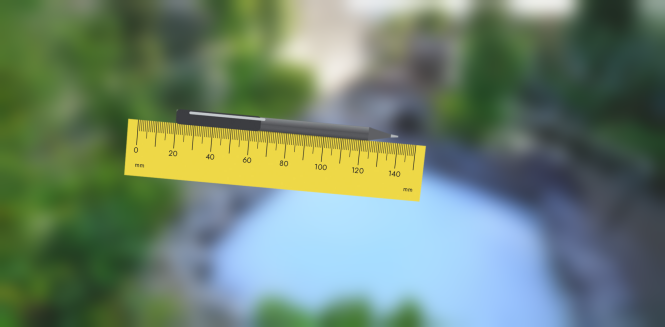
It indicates 120; mm
